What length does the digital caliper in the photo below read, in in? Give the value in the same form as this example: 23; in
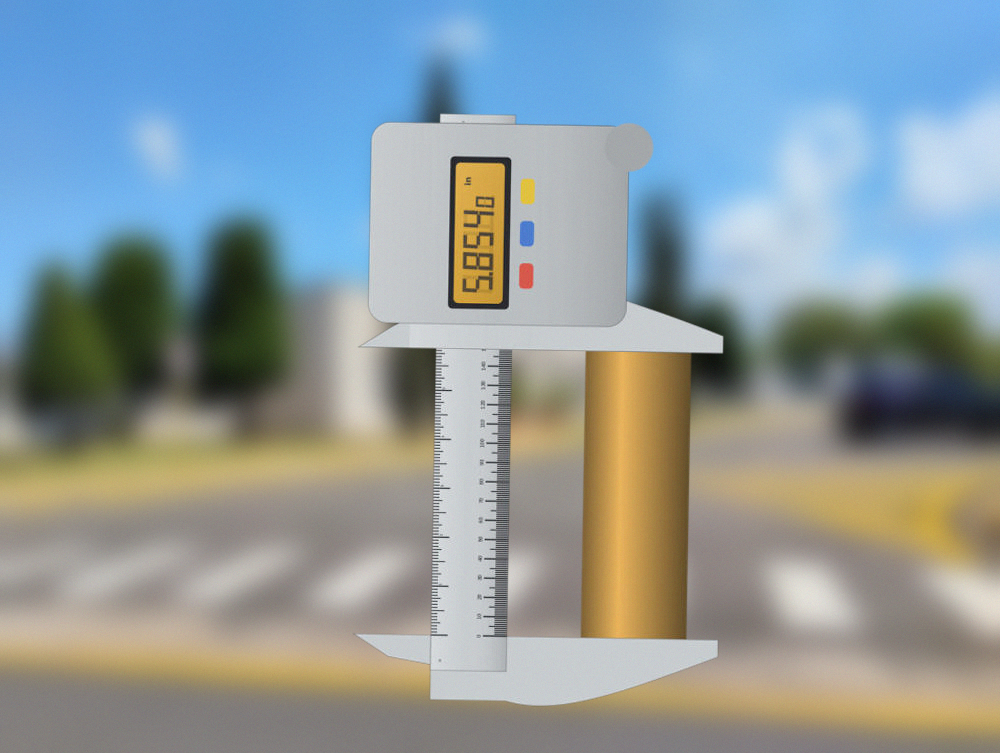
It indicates 5.8540; in
